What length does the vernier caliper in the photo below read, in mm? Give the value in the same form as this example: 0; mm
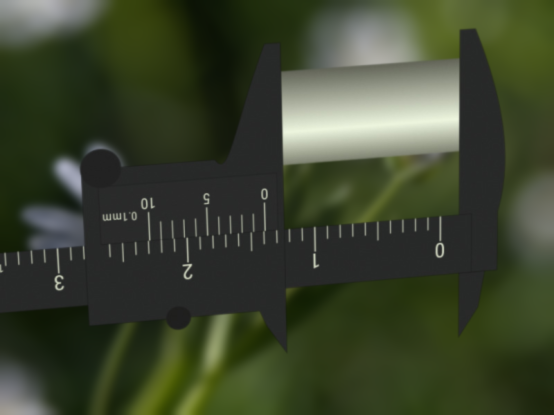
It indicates 13.9; mm
